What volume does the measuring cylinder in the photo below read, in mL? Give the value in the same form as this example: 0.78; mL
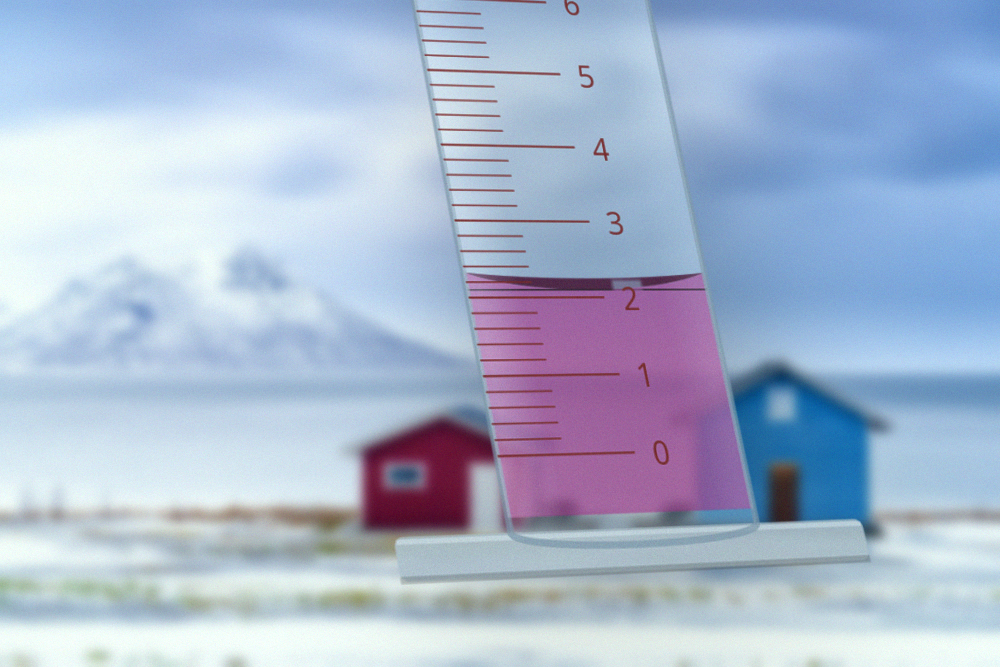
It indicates 2.1; mL
